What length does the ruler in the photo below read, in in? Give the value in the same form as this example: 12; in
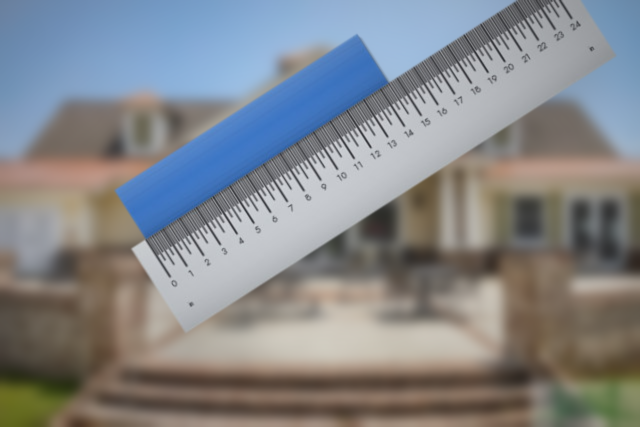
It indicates 14.5; in
